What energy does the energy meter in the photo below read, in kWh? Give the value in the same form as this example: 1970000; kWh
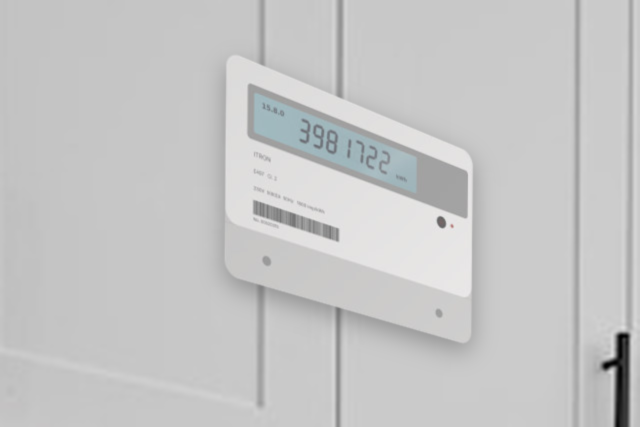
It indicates 3981722; kWh
